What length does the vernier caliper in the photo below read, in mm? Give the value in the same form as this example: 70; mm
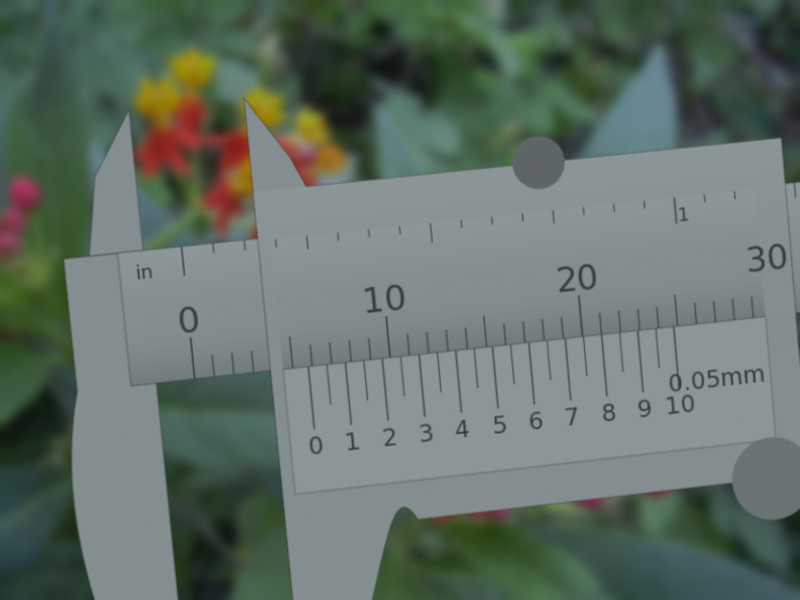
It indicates 5.8; mm
